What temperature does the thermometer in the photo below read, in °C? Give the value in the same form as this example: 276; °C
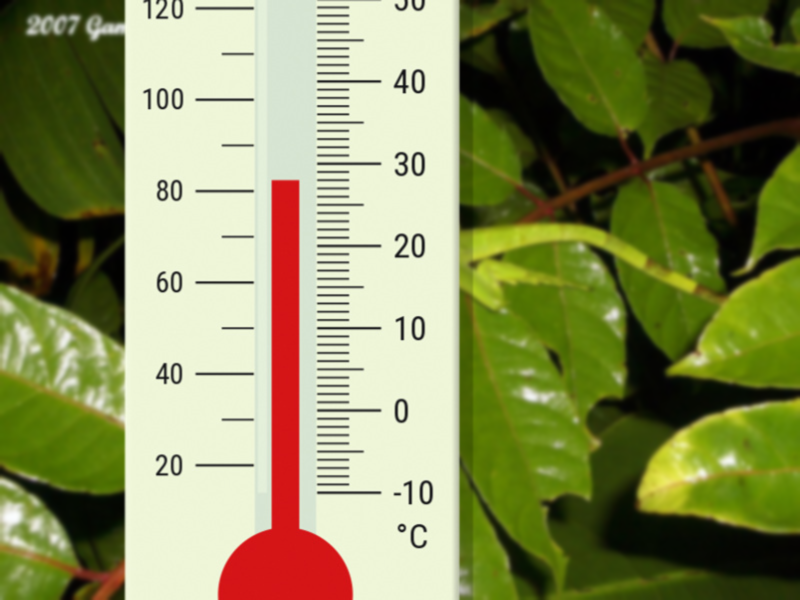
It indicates 28; °C
